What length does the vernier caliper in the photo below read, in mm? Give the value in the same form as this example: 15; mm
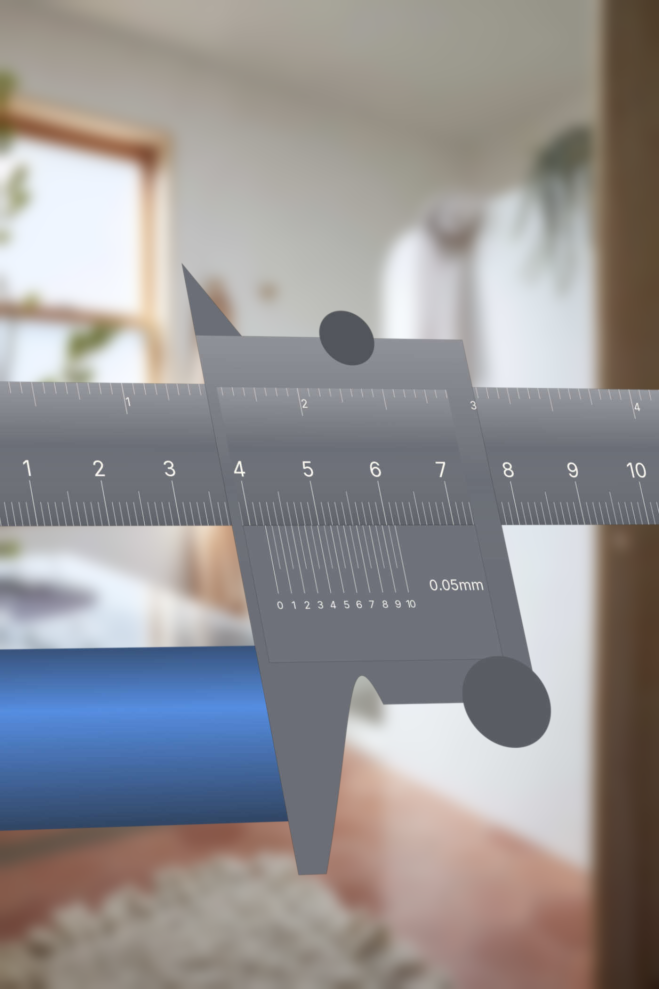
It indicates 42.2; mm
